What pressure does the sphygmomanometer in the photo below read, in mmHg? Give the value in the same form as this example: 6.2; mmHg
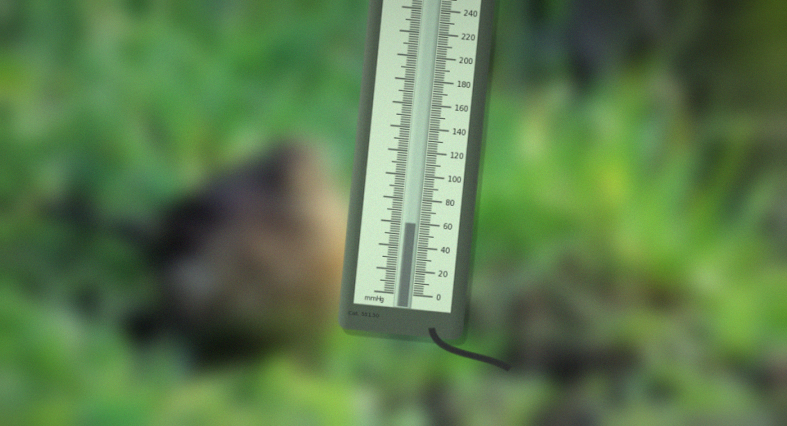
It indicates 60; mmHg
